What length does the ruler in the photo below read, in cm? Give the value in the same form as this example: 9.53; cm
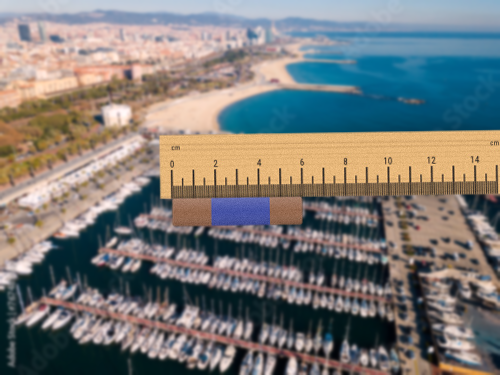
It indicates 6; cm
